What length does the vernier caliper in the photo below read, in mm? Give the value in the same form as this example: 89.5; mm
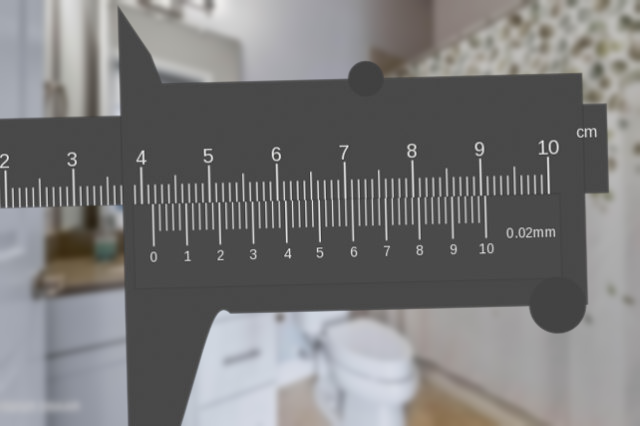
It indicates 41.6; mm
